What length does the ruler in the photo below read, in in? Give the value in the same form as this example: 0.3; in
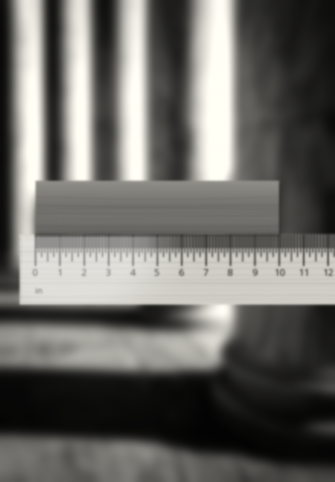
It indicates 10; in
